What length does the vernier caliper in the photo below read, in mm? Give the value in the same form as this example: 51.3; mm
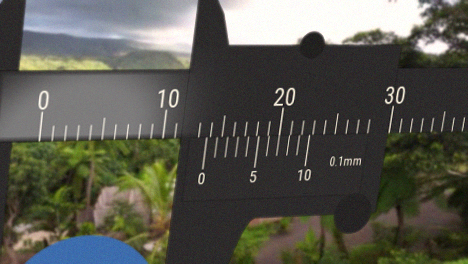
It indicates 13.7; mm
